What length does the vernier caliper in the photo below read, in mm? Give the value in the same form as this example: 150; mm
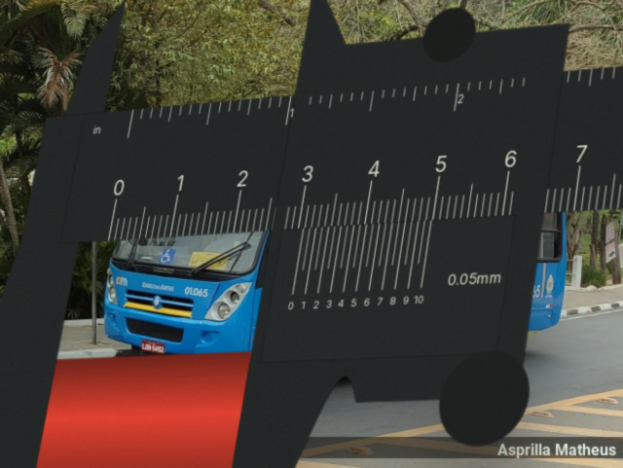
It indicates 30.8; mm
